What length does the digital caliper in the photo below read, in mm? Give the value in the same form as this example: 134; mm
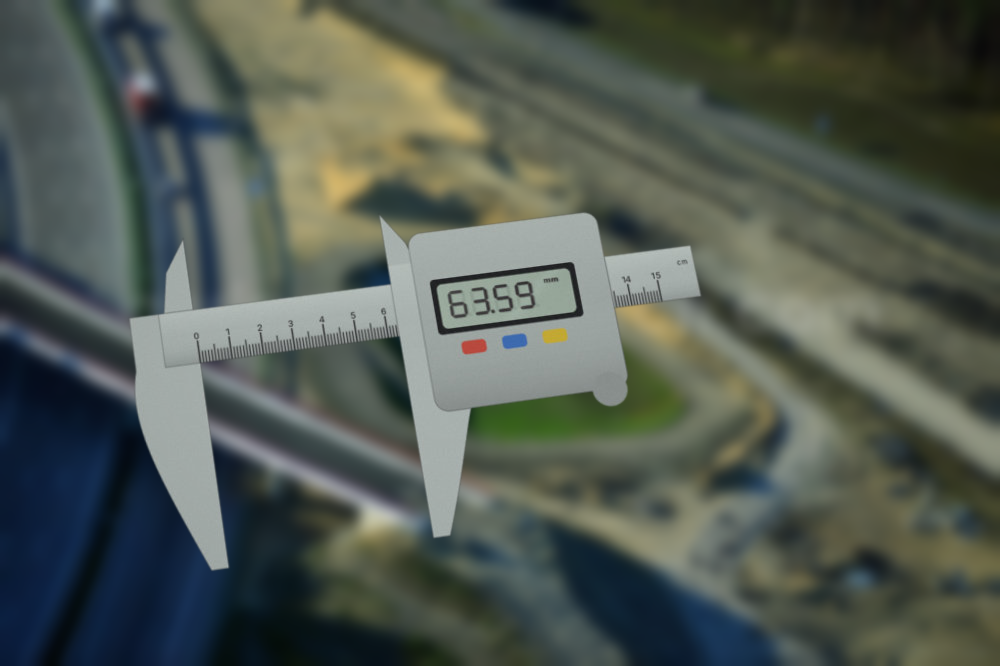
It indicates 63.59; mm
